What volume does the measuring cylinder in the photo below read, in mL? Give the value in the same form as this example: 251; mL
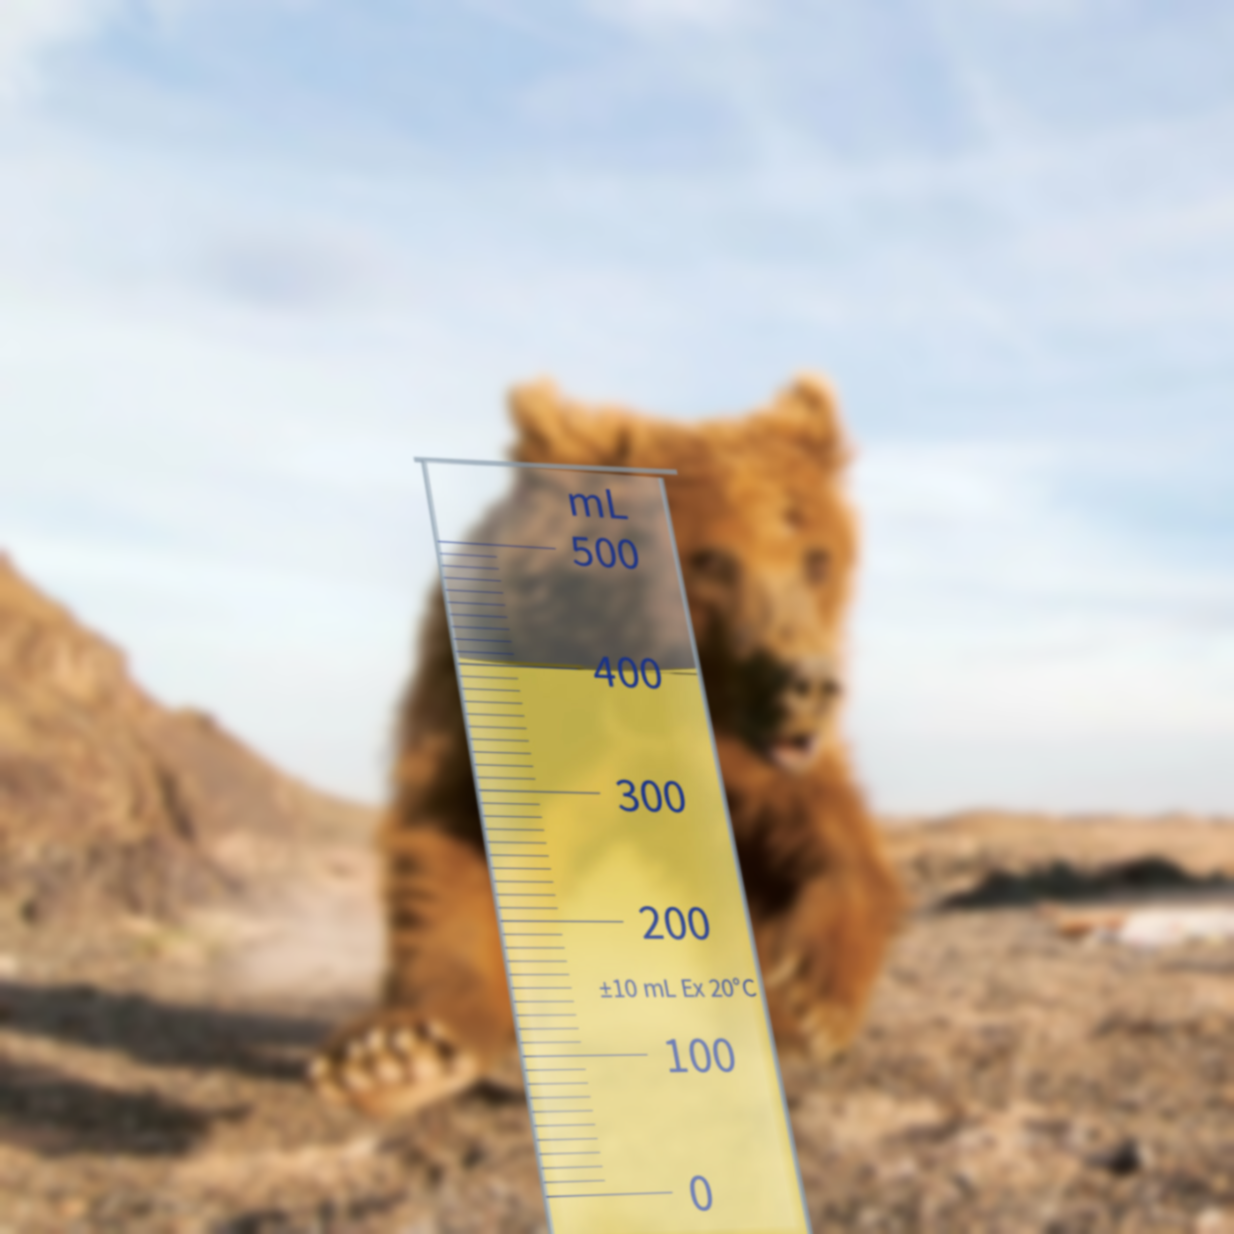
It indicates 400; mL
